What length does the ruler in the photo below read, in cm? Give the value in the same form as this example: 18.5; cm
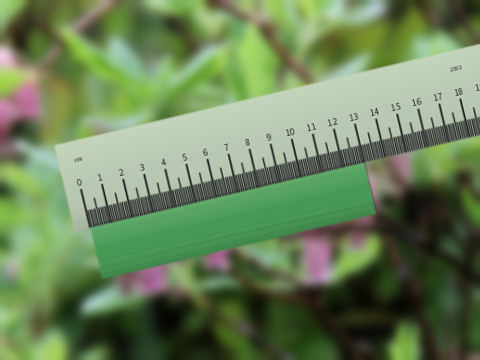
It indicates 13; cm
